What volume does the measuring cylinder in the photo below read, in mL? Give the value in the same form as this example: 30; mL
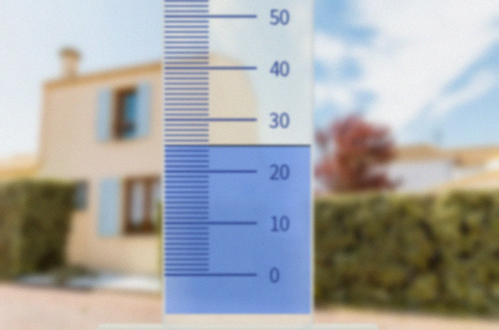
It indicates 25; mL
